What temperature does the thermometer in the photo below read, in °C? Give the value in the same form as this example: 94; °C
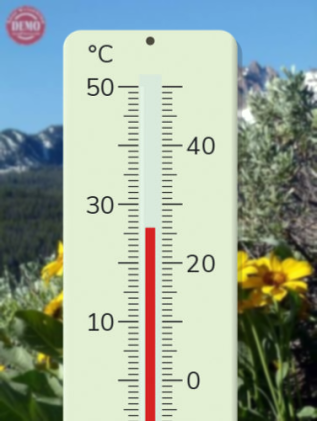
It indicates 26; °C
